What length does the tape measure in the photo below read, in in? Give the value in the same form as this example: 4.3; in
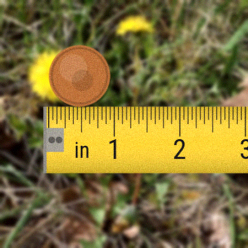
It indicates 0.9375; in
